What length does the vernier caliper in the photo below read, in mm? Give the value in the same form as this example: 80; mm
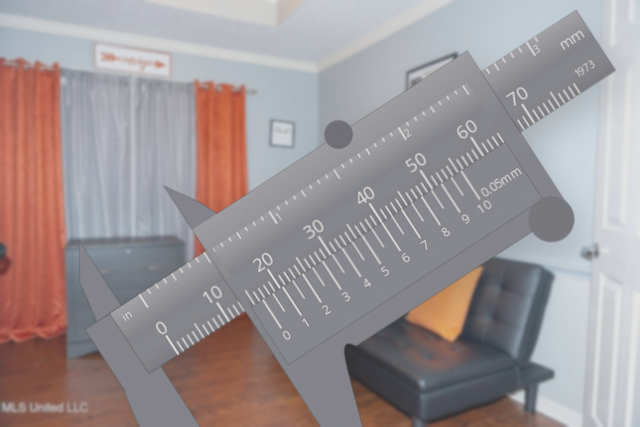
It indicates 16.6; mm
